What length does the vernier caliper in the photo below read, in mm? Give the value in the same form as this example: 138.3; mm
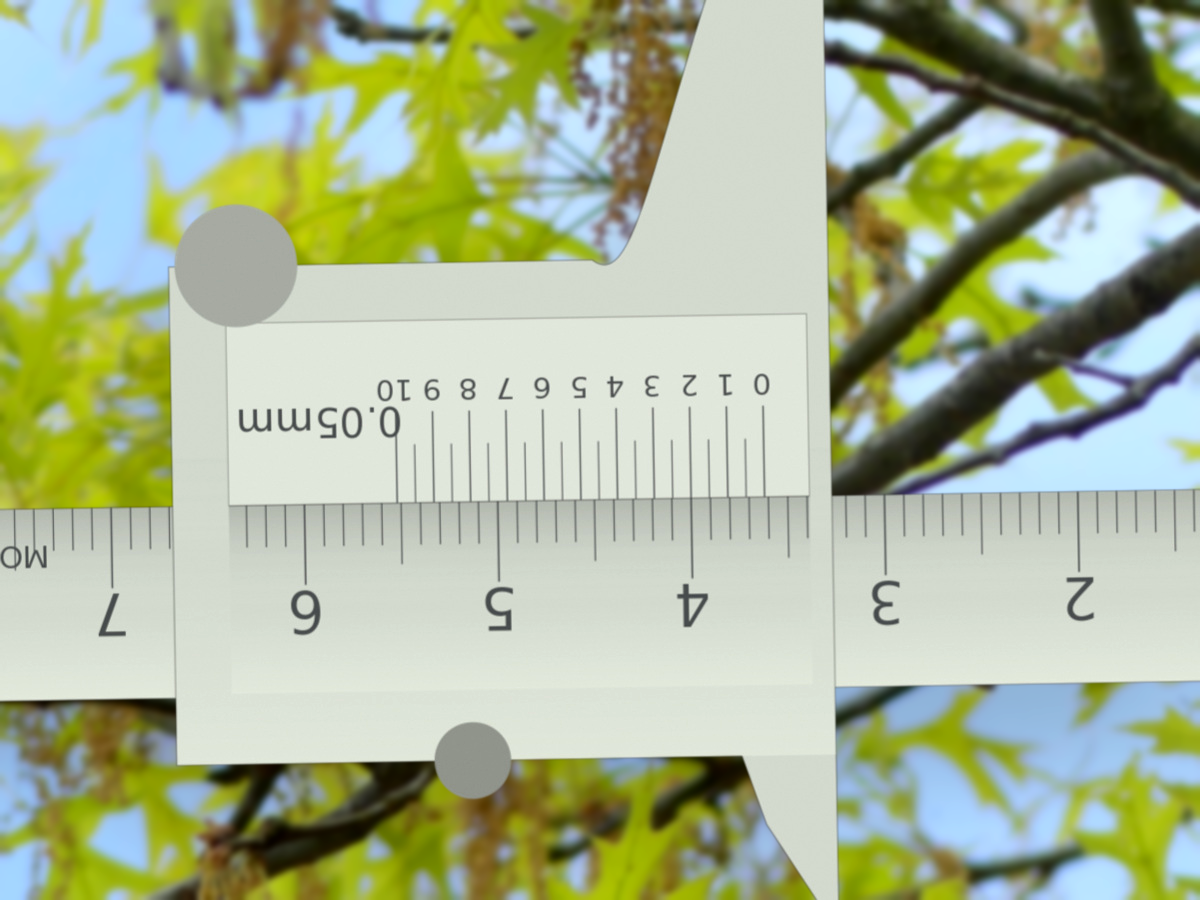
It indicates 36.2; mm
